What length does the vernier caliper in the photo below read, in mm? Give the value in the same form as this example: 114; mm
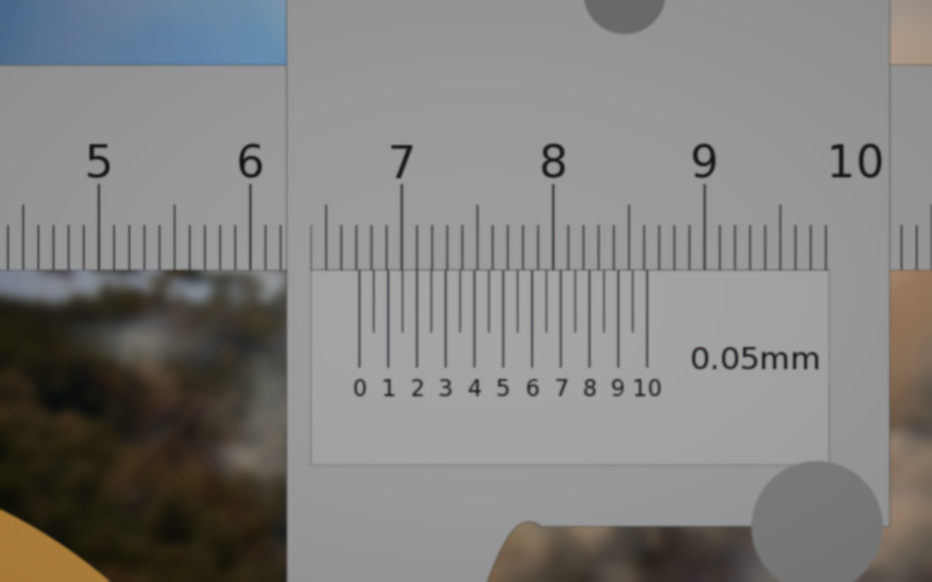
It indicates 67.2; mm
